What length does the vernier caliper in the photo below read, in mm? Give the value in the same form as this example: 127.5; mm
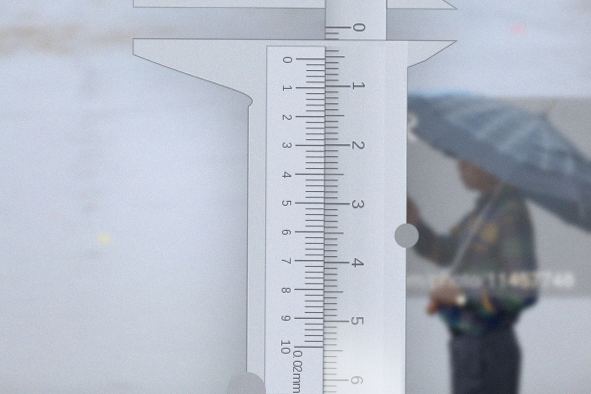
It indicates 5.4; mm
